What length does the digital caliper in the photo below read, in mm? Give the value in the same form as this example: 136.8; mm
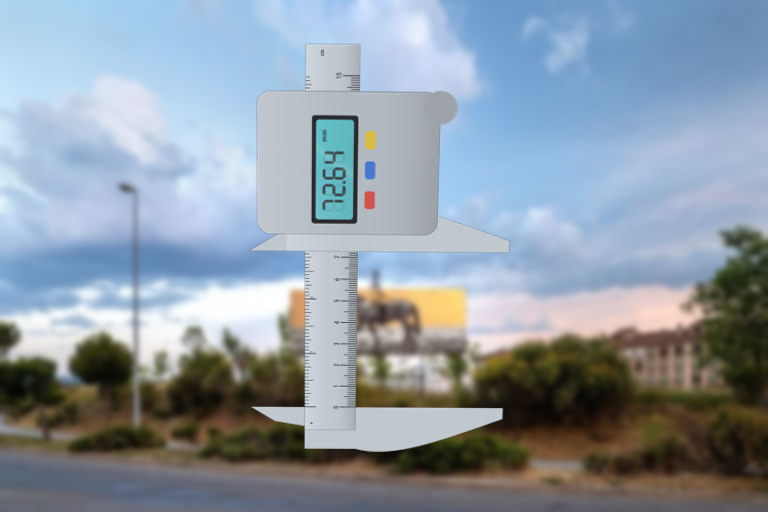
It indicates 72.64; mm
